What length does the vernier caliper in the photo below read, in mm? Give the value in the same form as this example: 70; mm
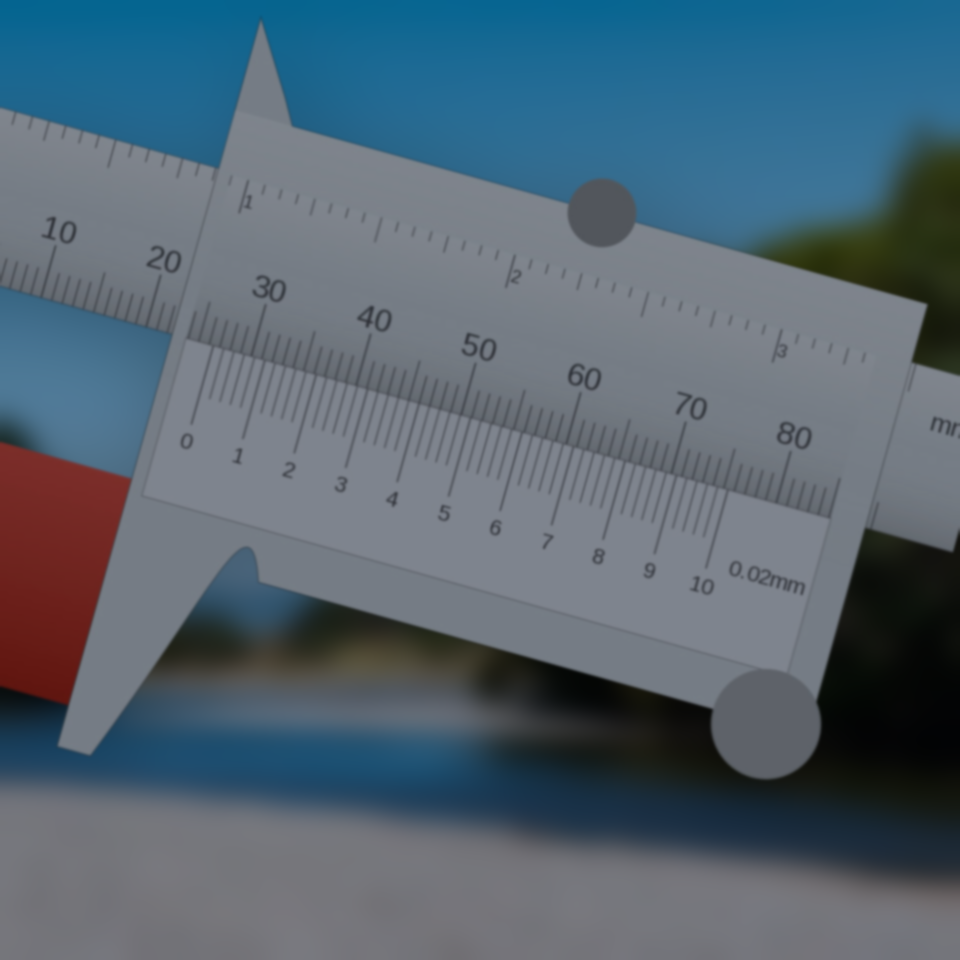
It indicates 26.4; mm
